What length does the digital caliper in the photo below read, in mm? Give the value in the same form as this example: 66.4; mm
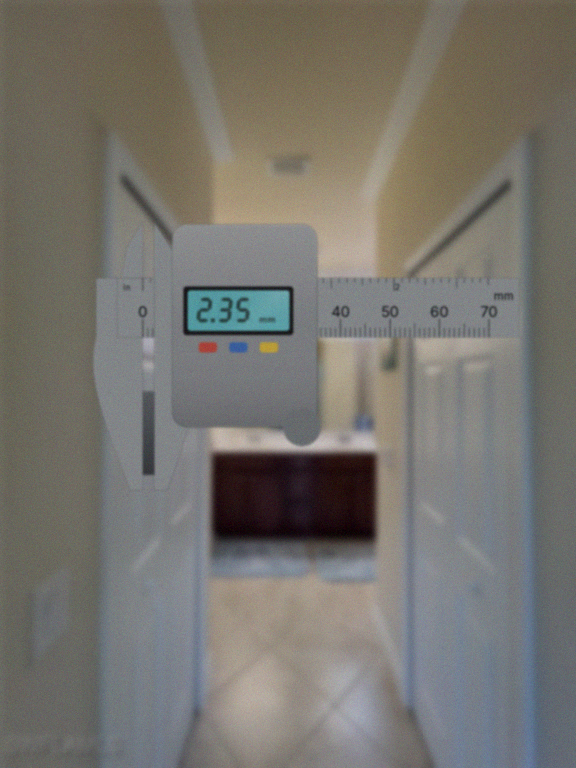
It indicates 2.35; mm
